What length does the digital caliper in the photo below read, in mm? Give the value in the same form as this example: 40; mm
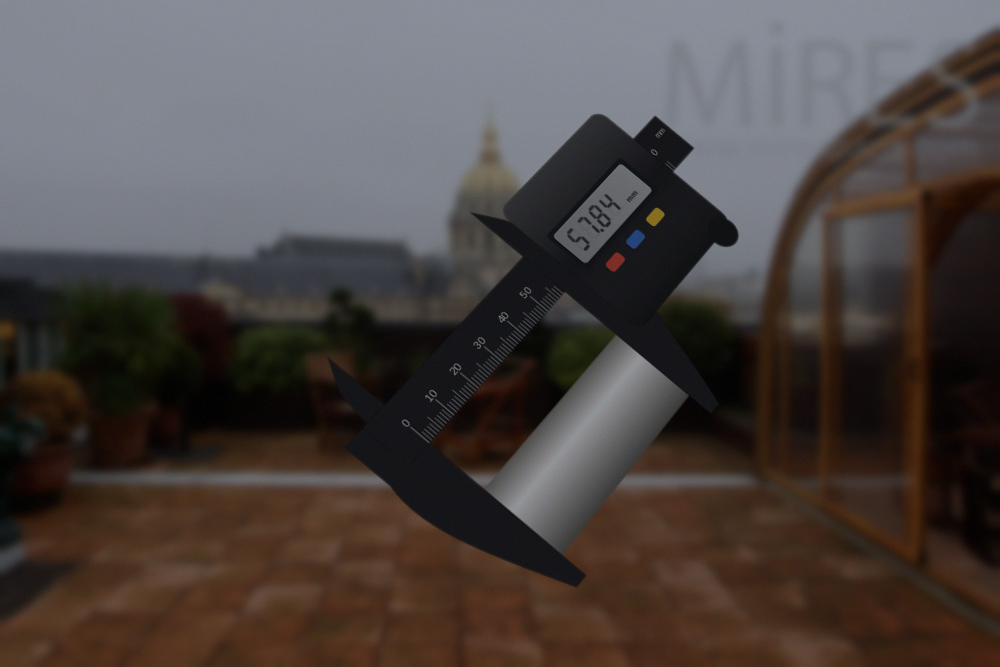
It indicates 57.84; mm
